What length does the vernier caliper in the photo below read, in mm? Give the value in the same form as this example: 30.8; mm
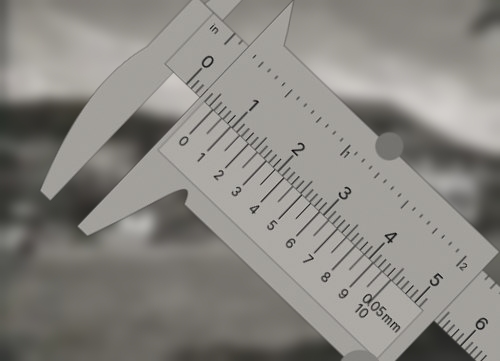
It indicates 5.8; mm
